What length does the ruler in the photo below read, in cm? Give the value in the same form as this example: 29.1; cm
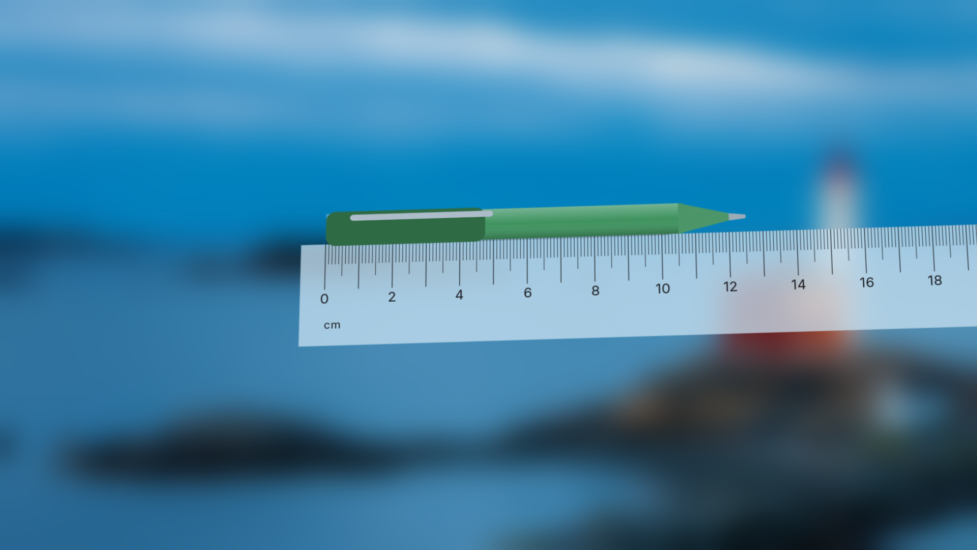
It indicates 12.5; cm
